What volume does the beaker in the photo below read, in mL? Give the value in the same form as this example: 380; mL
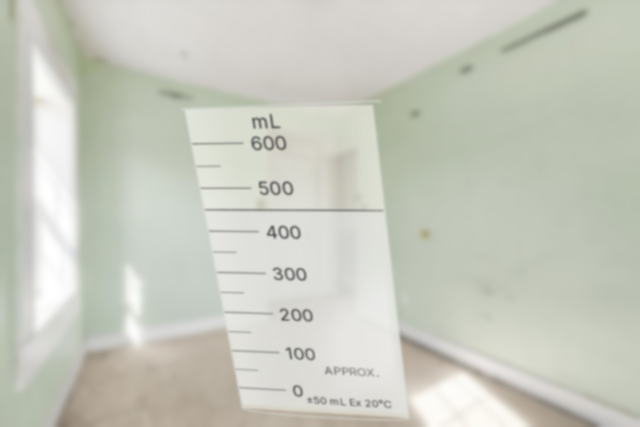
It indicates 450; mL
